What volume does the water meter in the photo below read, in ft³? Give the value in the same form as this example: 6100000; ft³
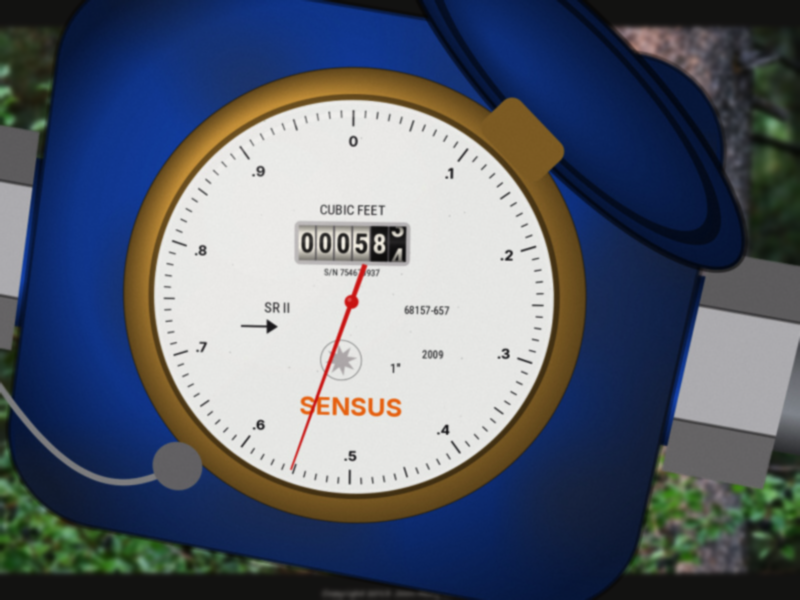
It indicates 583.55; ft³
